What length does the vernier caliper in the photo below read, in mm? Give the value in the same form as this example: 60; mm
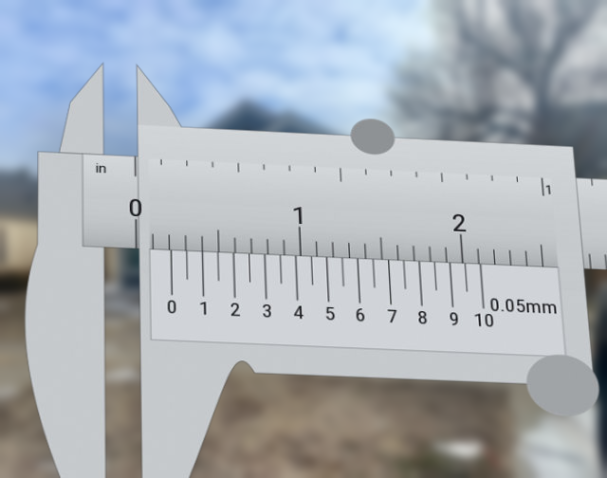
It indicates 2.1; mm
